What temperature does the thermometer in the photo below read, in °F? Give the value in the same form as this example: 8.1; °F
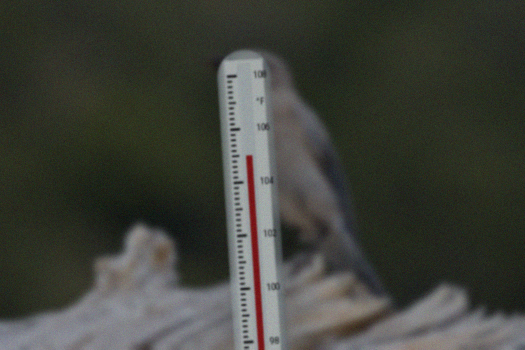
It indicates 105; °F
